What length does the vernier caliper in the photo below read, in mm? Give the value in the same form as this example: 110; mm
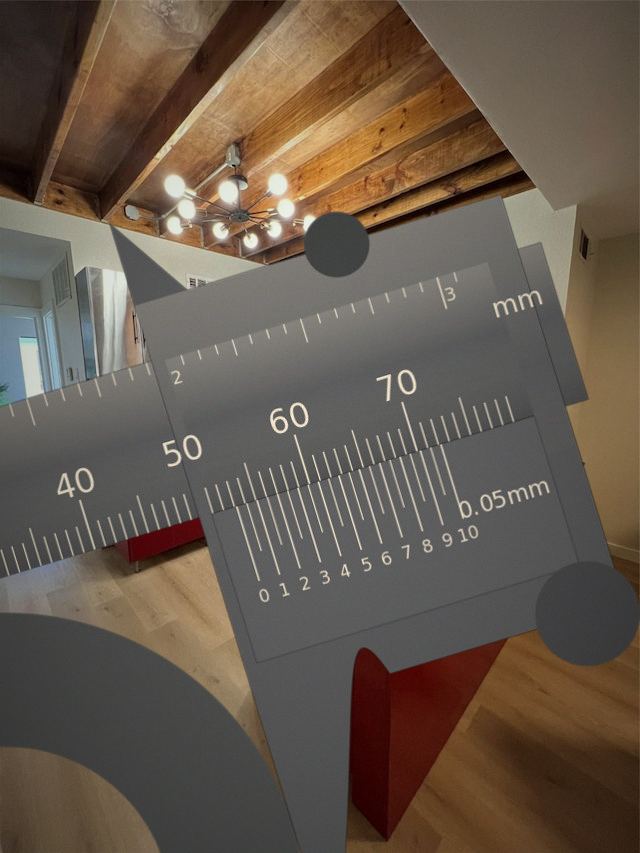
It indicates 53.2; mm
